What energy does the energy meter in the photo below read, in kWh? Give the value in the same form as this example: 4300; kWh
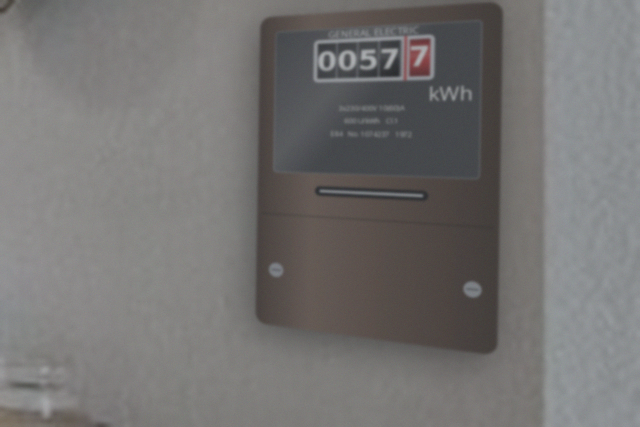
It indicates 57.7; kWh
